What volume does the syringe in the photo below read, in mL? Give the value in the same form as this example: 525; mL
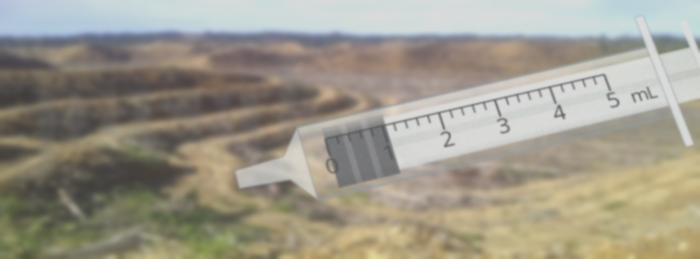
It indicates 0; mL
